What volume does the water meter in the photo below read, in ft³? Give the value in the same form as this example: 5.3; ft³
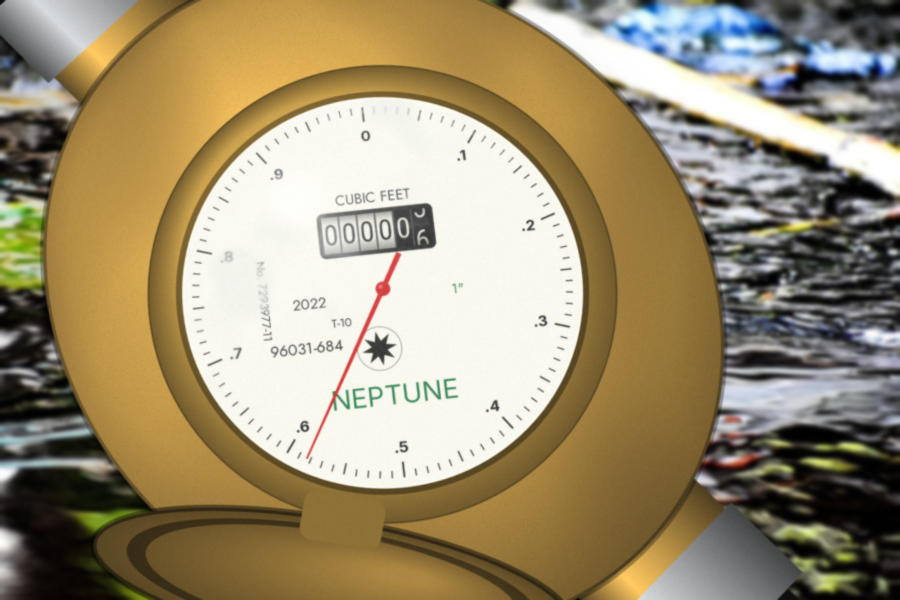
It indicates 5.58; ft³
